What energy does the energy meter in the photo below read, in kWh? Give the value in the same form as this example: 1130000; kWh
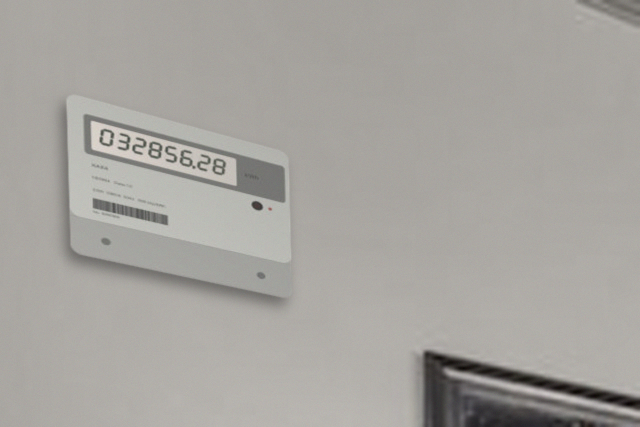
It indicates 32856.28; kWh
